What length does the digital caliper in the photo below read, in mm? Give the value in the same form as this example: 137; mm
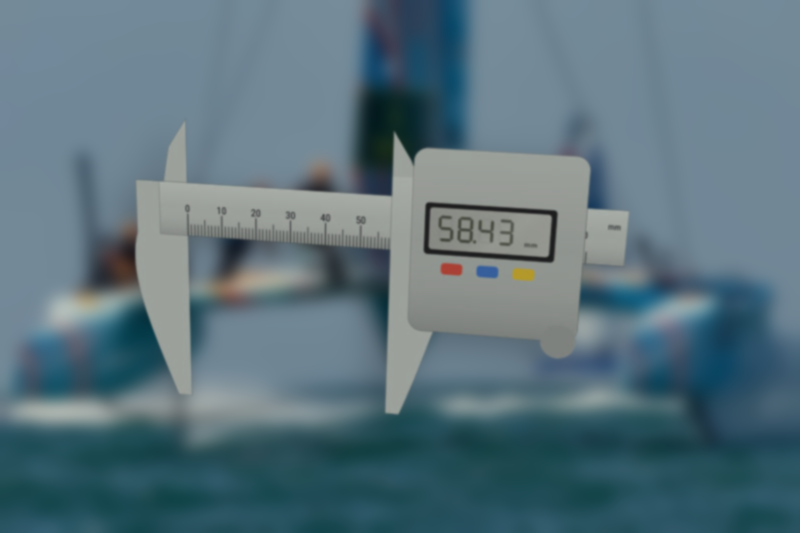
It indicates 58.43; mm
